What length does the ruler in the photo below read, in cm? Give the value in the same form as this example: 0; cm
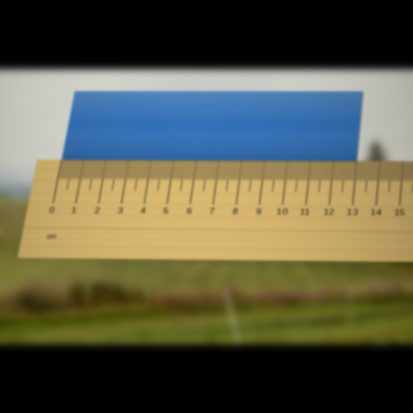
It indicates 13; cm
